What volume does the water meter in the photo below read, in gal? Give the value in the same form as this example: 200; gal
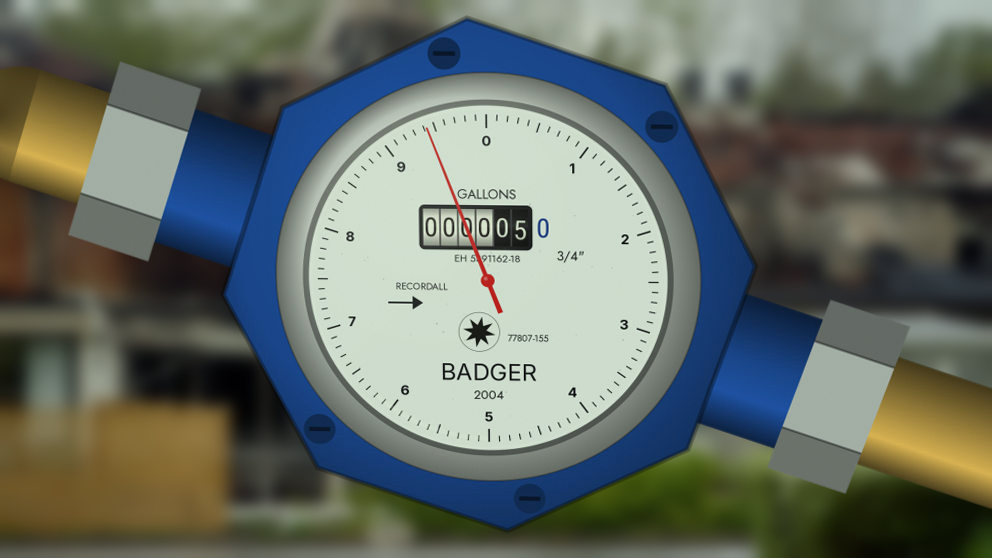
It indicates 49.4; gal
